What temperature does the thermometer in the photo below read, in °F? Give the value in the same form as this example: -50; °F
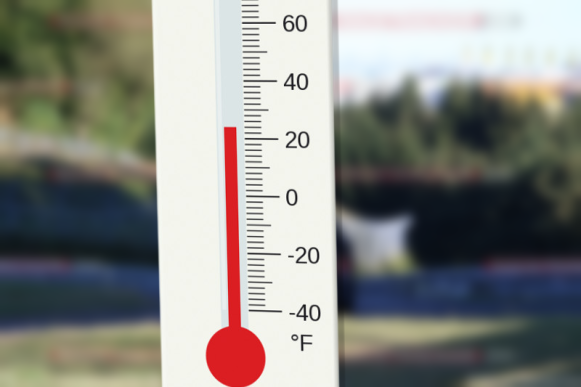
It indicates 24; °F
